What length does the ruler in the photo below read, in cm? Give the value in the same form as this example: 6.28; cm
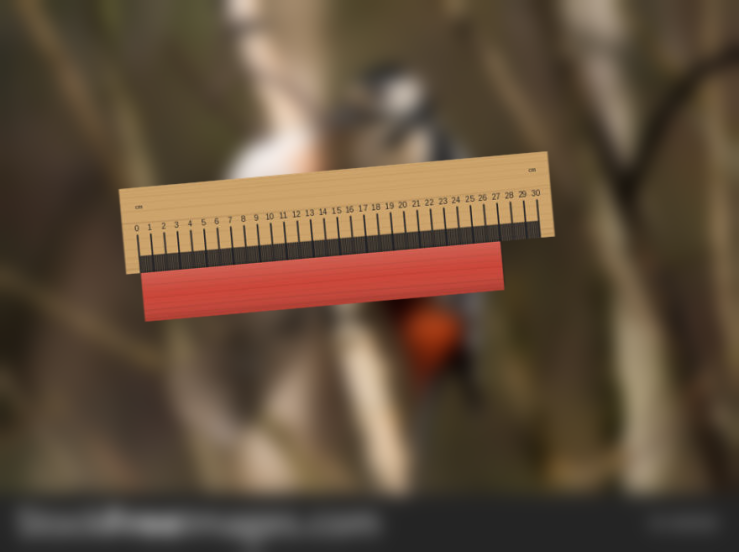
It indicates 27; cm
